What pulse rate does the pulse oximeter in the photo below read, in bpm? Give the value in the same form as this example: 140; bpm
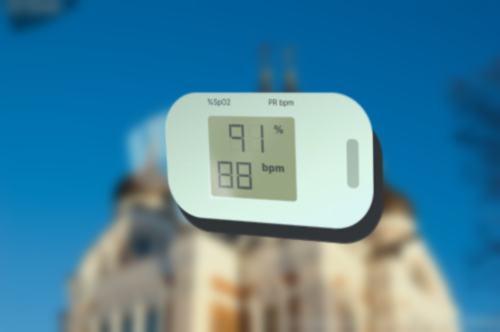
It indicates 88; bpm
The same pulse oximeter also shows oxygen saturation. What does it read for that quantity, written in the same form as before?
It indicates 91; %
